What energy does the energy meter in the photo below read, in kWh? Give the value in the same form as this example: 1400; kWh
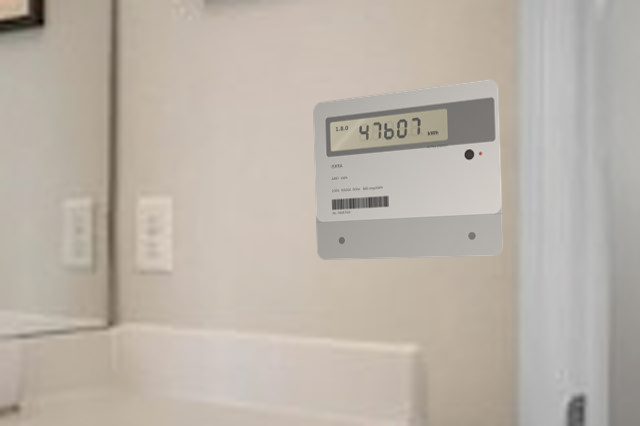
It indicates 47607; kWh
